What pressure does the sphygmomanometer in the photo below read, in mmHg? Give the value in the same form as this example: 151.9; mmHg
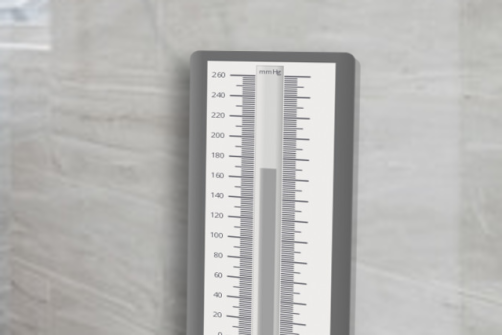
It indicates 170; mmHg
